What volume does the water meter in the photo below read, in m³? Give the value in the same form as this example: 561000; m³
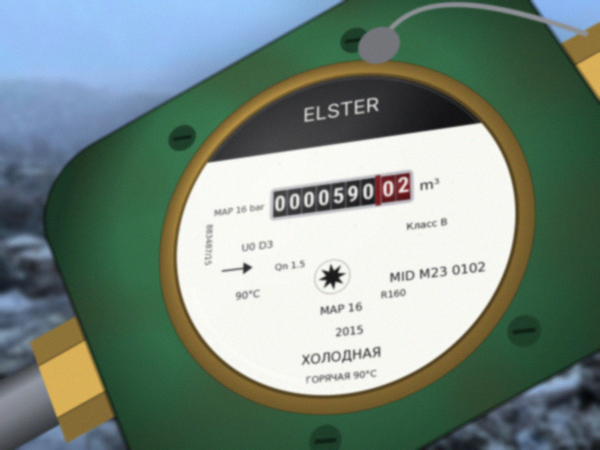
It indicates 590.02; m³
